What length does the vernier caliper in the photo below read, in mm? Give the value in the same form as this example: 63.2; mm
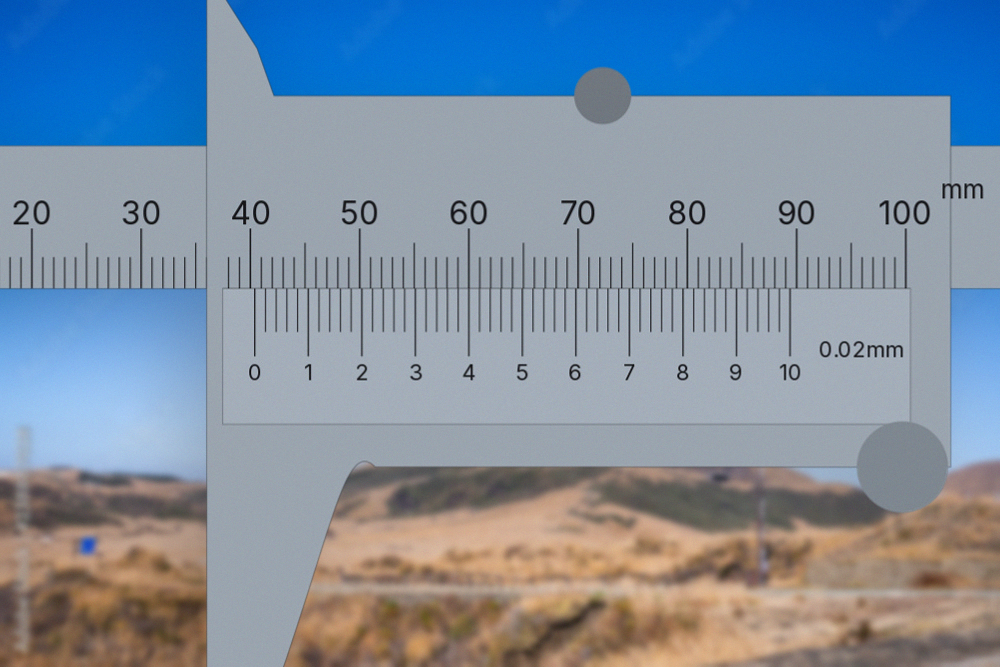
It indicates 40.4; mm
